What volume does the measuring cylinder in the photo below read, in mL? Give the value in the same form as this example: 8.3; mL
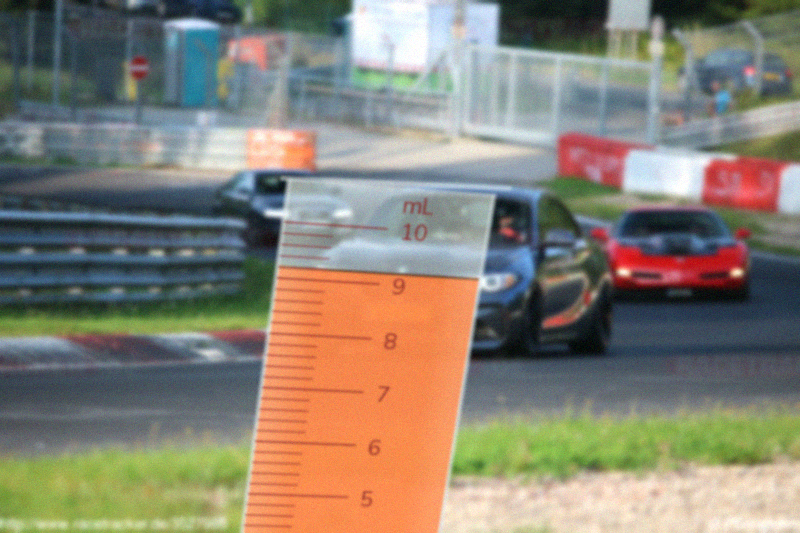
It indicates 9.2; mL
